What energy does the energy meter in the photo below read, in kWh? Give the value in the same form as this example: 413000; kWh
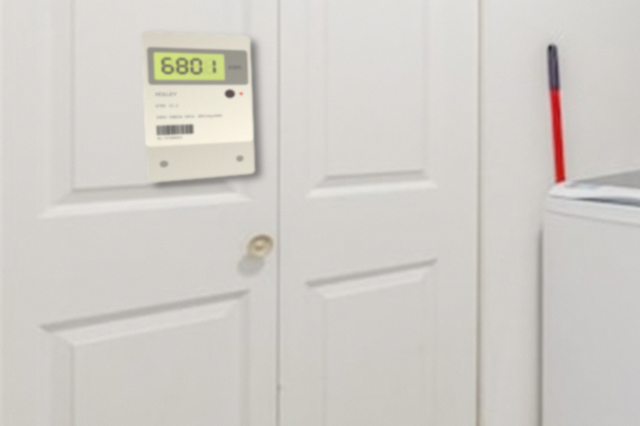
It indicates 6801; kWh
